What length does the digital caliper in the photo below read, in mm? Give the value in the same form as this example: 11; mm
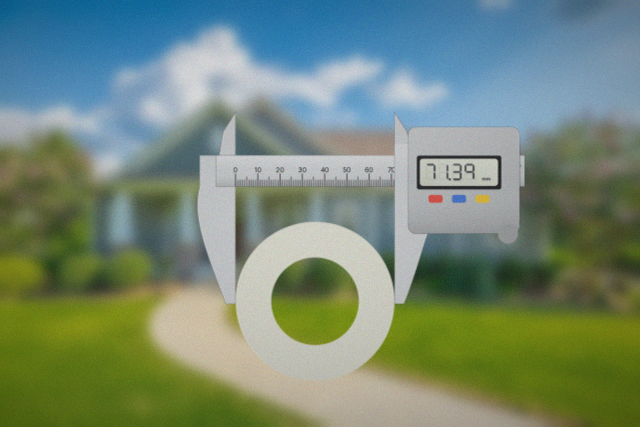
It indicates 71.39; mm
